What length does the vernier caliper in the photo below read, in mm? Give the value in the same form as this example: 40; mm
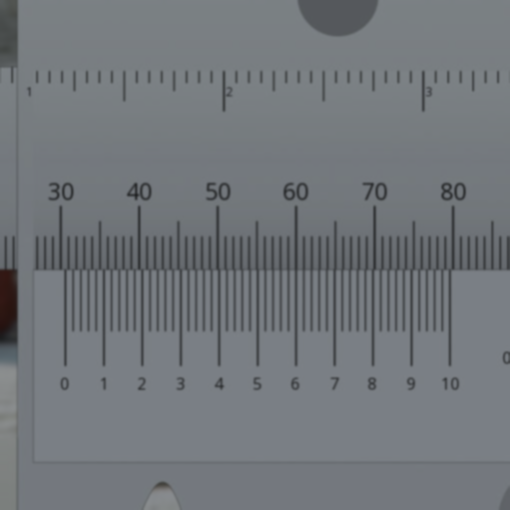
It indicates 30.6; mm
